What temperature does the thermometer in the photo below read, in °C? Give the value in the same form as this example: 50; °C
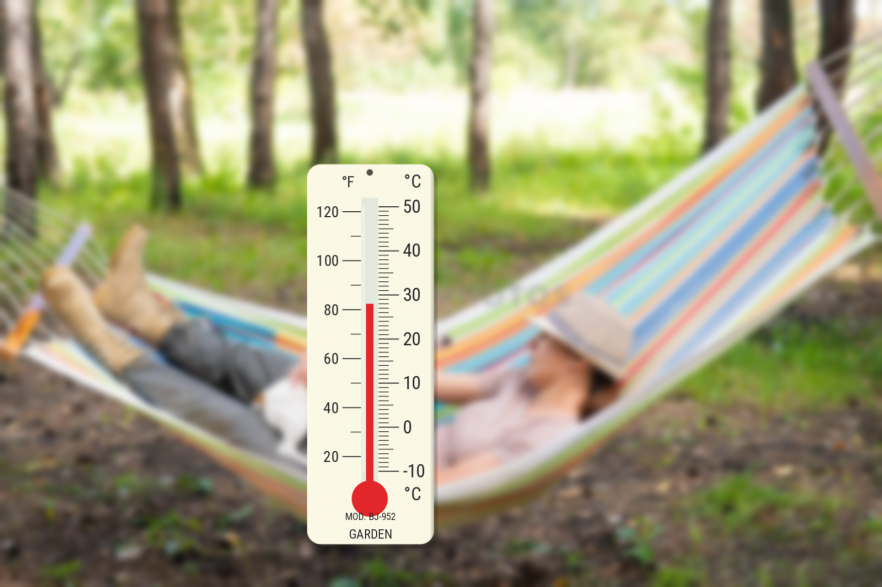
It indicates 28; °C
